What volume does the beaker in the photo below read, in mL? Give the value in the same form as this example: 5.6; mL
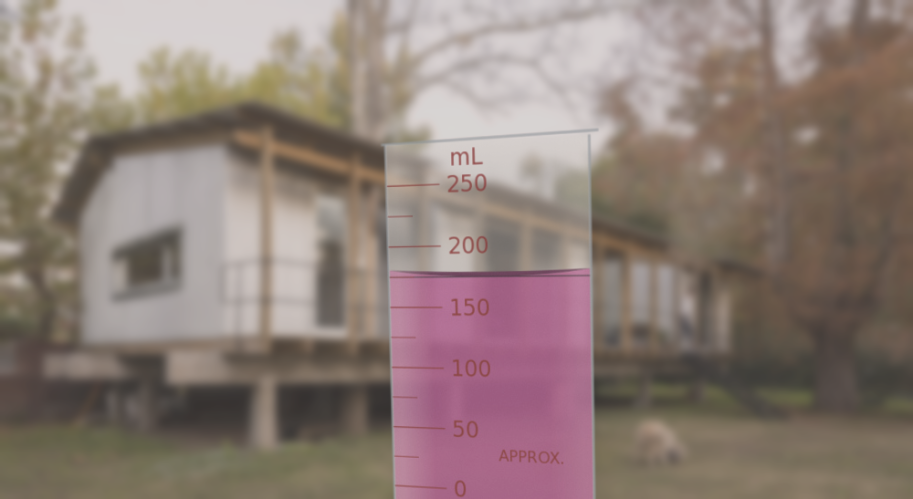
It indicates 175; mL
